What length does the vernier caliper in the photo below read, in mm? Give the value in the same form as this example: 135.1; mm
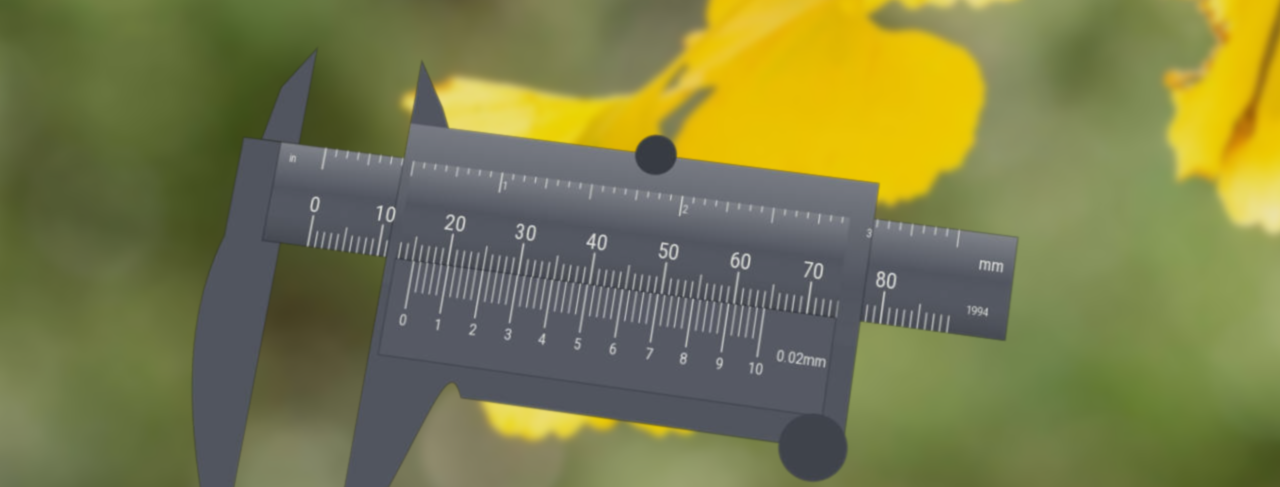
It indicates 15.2; mm
